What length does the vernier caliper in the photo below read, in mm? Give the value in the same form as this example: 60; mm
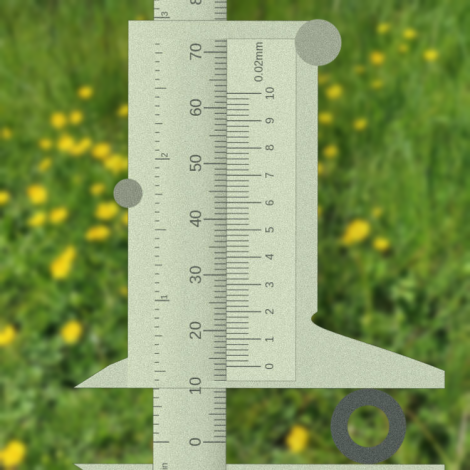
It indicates 13.6; mm
